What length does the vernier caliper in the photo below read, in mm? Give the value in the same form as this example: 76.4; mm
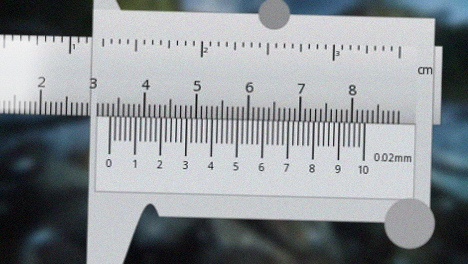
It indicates 33.5; mm
